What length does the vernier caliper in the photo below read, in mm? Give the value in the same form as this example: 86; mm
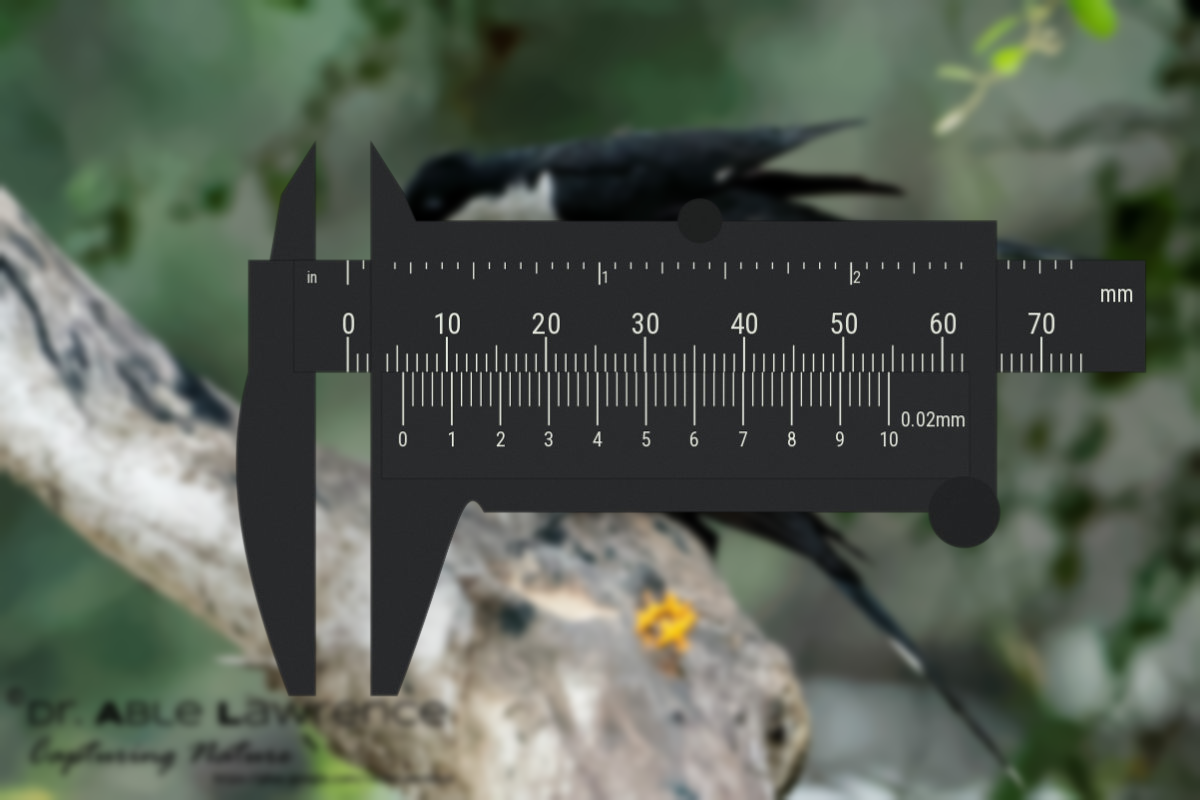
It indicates 5.6; mm
